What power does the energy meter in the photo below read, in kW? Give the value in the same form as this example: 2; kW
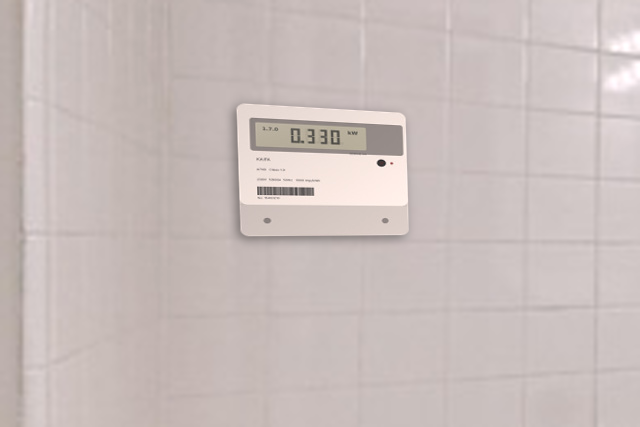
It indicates 0.330; kW
